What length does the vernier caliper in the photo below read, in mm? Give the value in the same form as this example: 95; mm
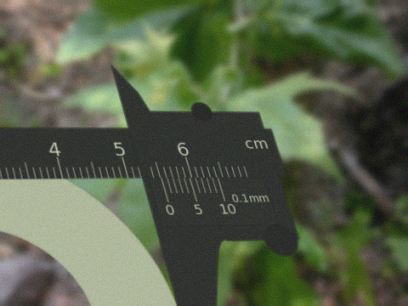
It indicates 55.2; mm
